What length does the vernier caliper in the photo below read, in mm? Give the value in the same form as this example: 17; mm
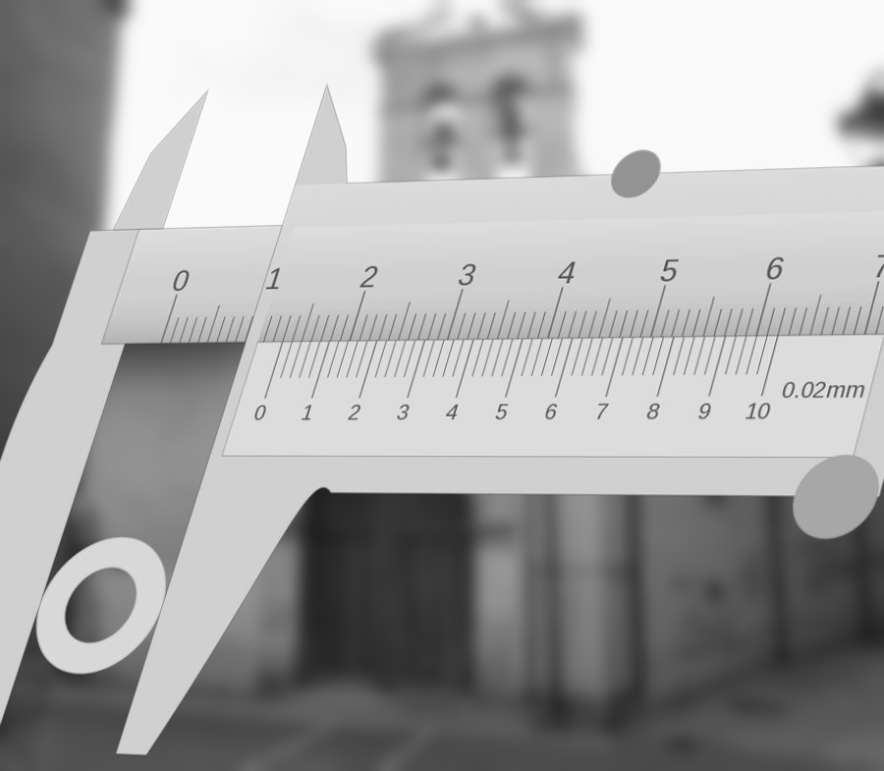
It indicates 13.0; mm
